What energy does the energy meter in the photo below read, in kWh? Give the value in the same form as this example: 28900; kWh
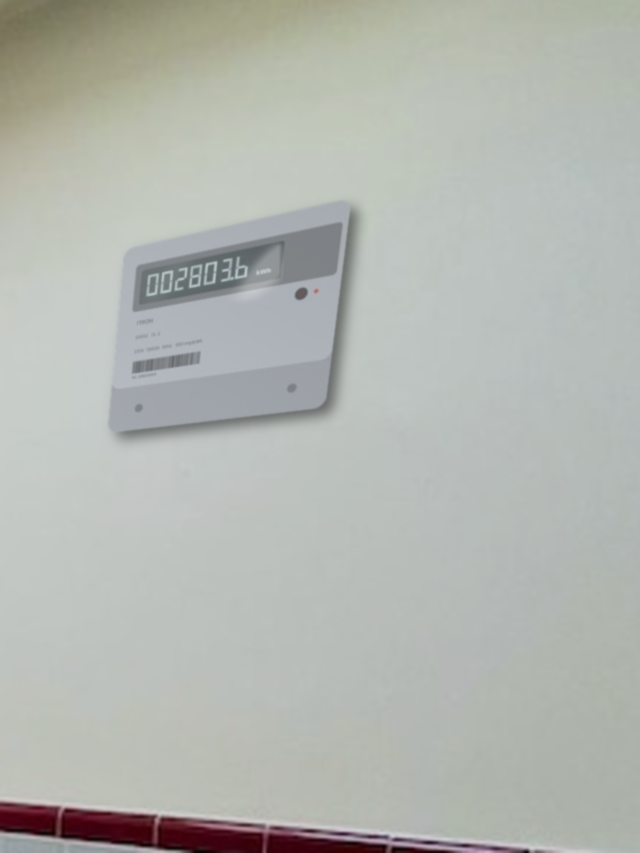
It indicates 2803.6; kWh
